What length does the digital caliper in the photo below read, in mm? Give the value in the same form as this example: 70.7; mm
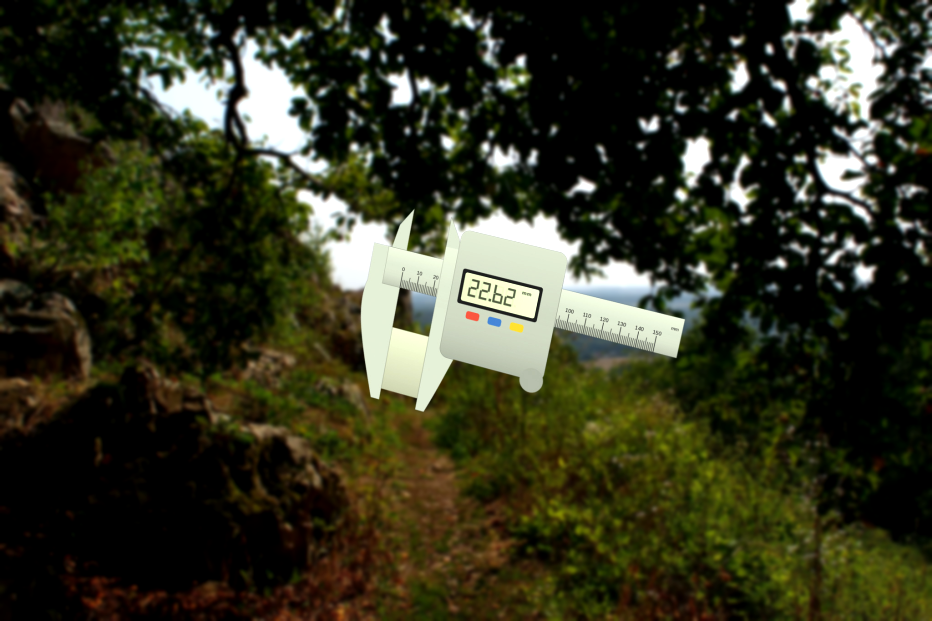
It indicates 22.62; mm
